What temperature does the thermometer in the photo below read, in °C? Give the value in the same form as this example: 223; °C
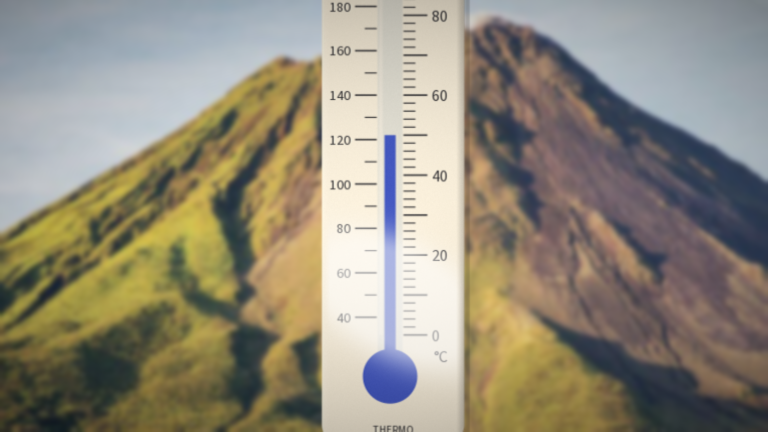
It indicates 50; °C
